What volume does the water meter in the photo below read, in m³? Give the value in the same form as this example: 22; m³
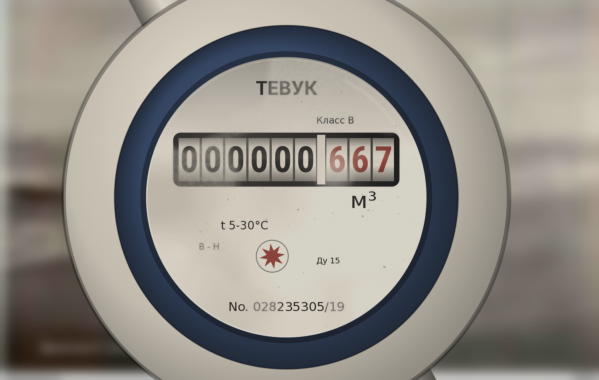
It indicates 0.667; m³
